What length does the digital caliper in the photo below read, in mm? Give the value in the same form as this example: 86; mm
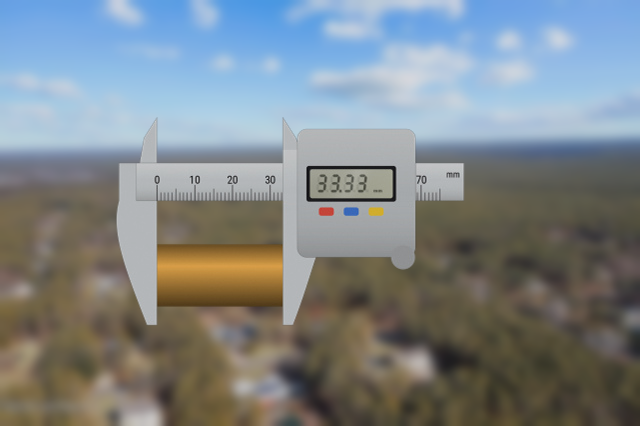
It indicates 33.33; mm
